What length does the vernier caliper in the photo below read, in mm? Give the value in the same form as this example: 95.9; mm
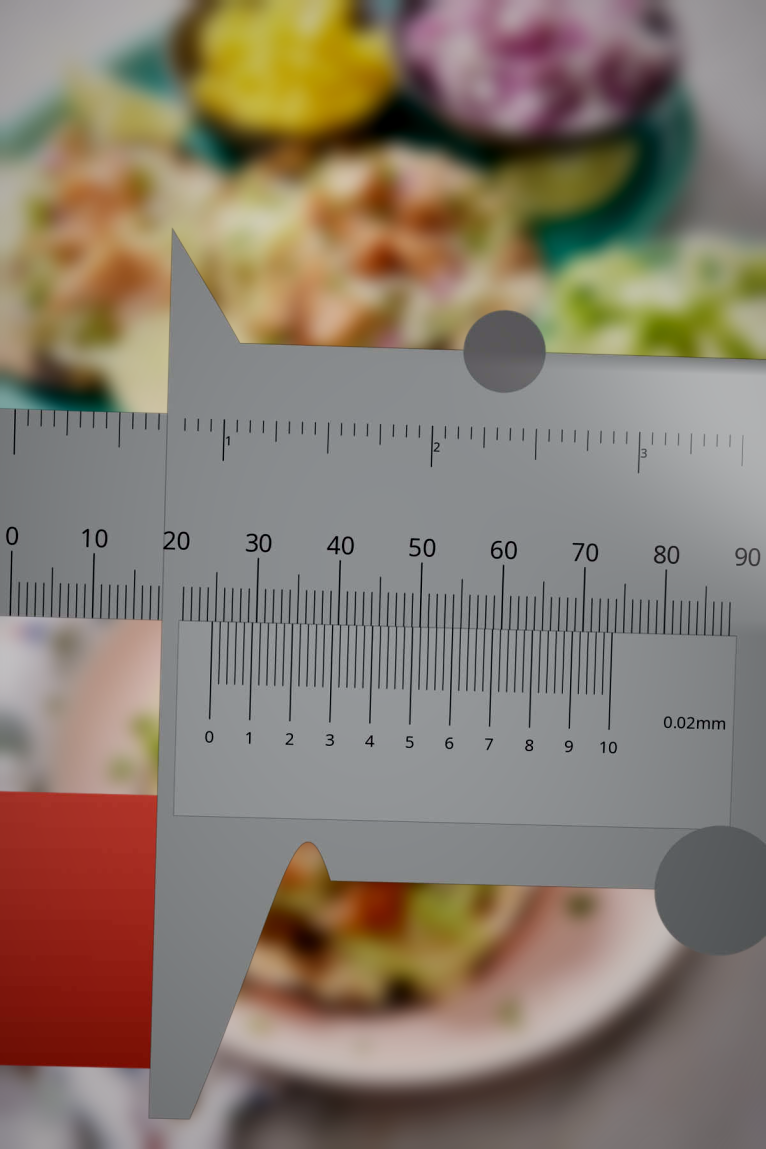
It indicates 24.6; mm
